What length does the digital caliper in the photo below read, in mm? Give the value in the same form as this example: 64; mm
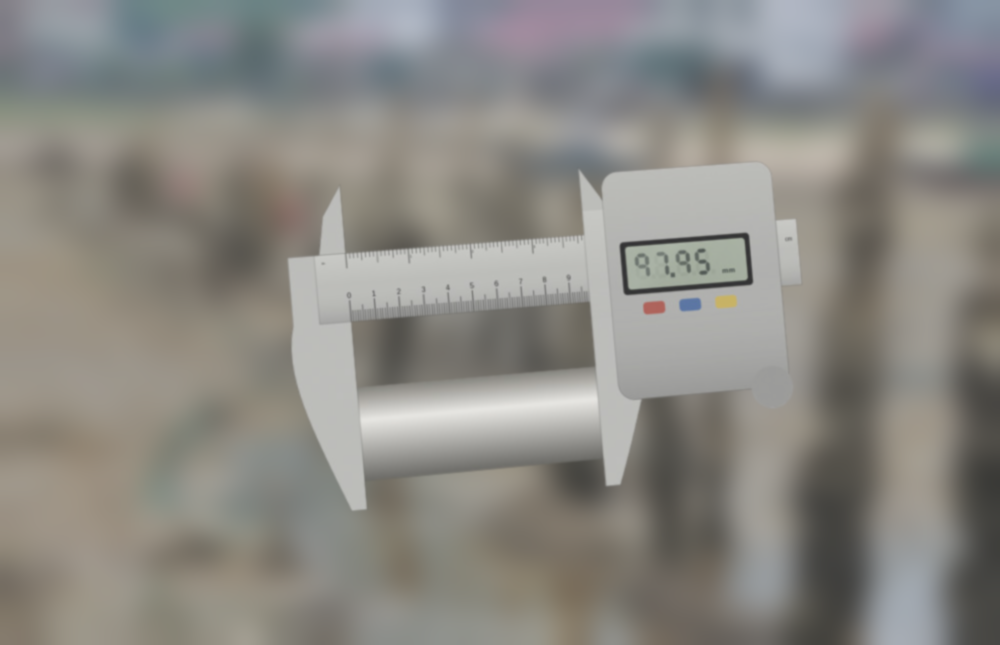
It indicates 97.95; mm
